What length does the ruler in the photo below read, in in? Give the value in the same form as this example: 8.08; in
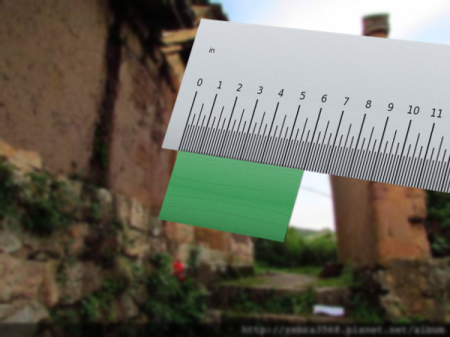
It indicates 6; in
